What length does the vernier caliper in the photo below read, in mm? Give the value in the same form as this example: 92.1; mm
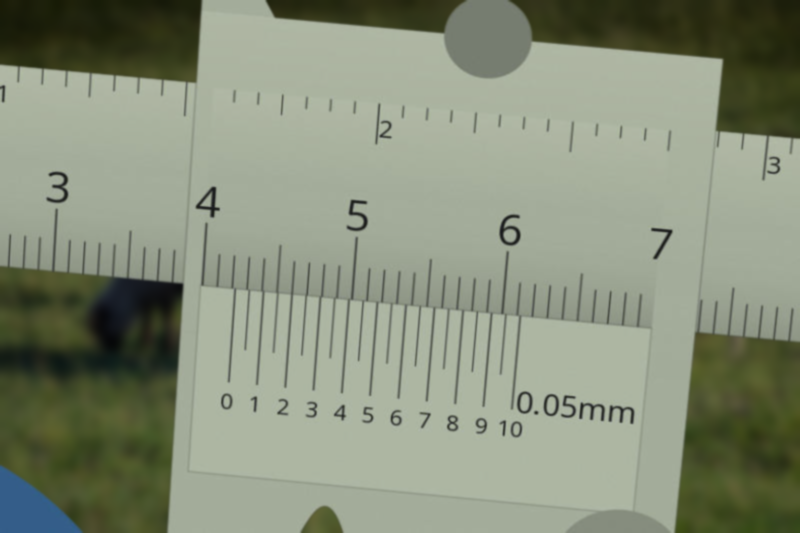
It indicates 42.2; mm
